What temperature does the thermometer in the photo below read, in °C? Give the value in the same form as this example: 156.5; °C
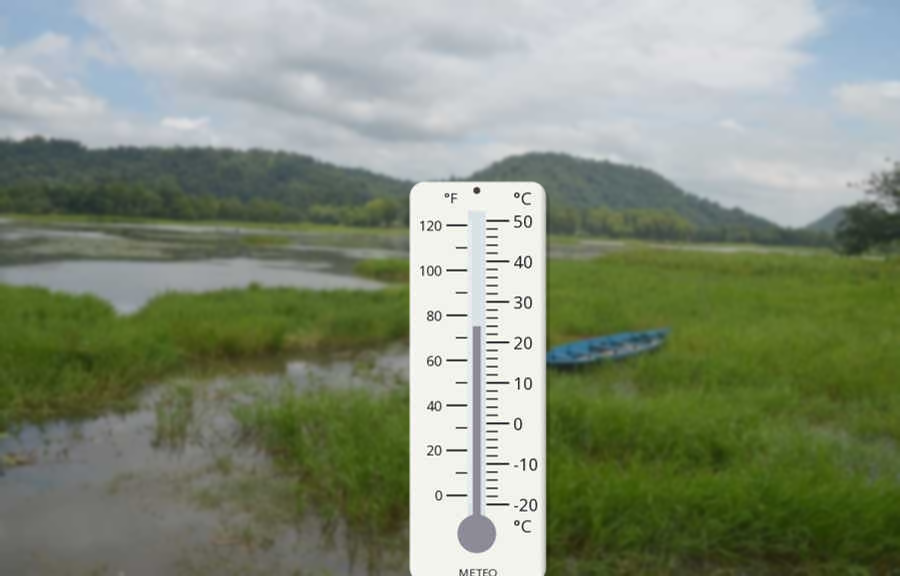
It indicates 24; °C
